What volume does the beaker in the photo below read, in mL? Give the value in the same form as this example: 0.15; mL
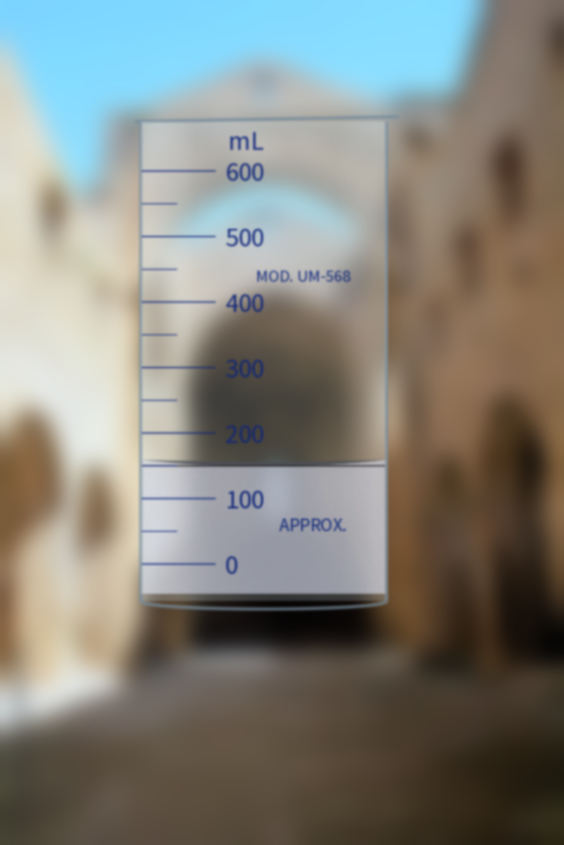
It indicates 150; mL
